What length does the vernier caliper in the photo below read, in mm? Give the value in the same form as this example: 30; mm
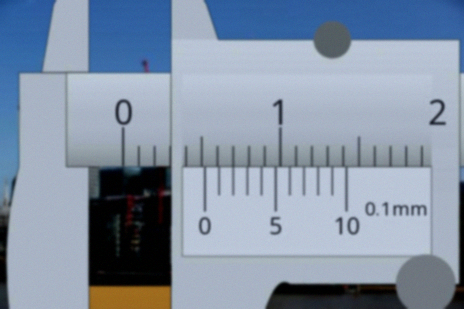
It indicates 5.2; mm
